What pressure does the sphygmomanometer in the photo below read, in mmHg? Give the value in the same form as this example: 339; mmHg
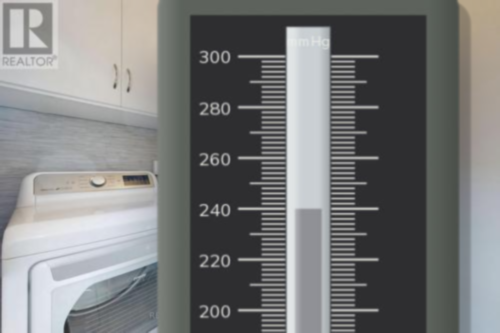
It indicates 240; mmHg
